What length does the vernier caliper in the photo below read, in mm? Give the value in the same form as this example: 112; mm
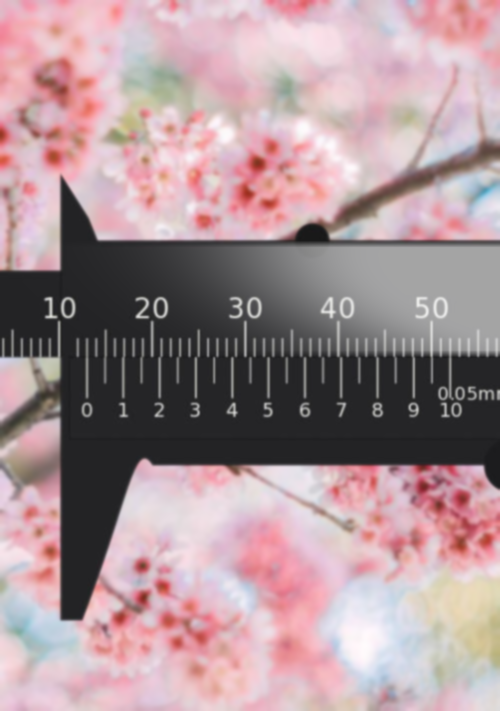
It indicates 13.0; mm
